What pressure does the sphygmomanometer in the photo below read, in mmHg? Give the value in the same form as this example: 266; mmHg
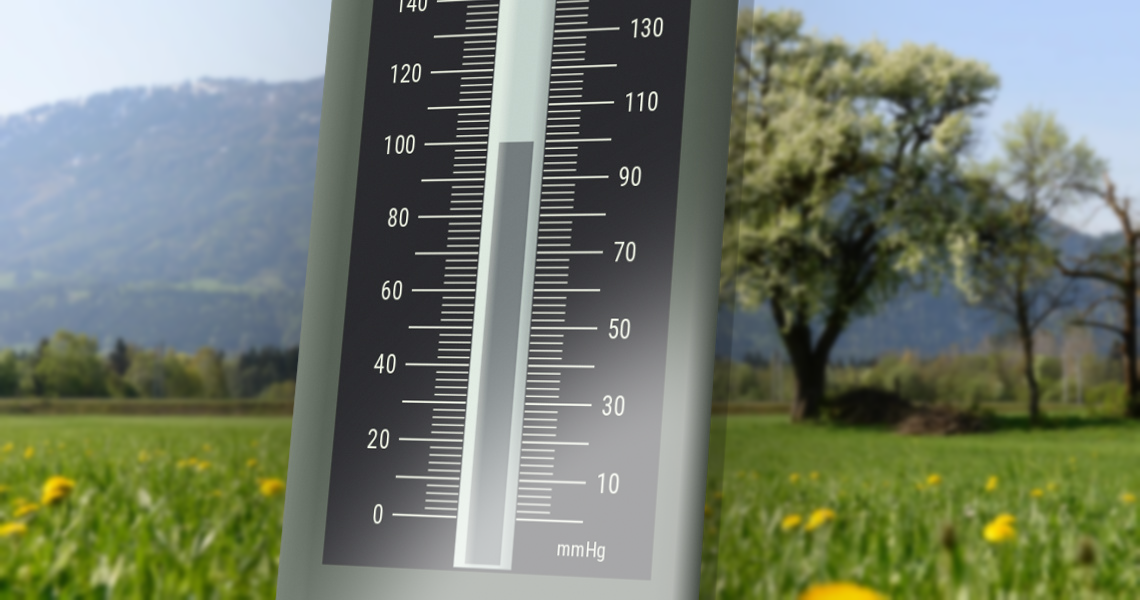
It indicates 100; mmHg
